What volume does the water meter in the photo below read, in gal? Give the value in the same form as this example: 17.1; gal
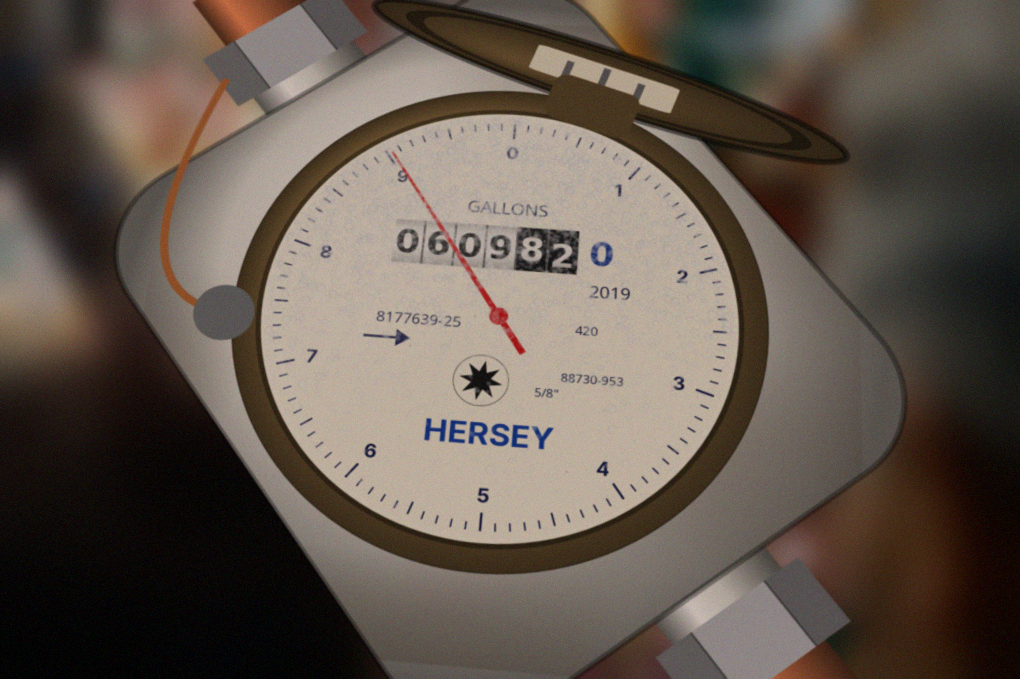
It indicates 609819.0; gal
